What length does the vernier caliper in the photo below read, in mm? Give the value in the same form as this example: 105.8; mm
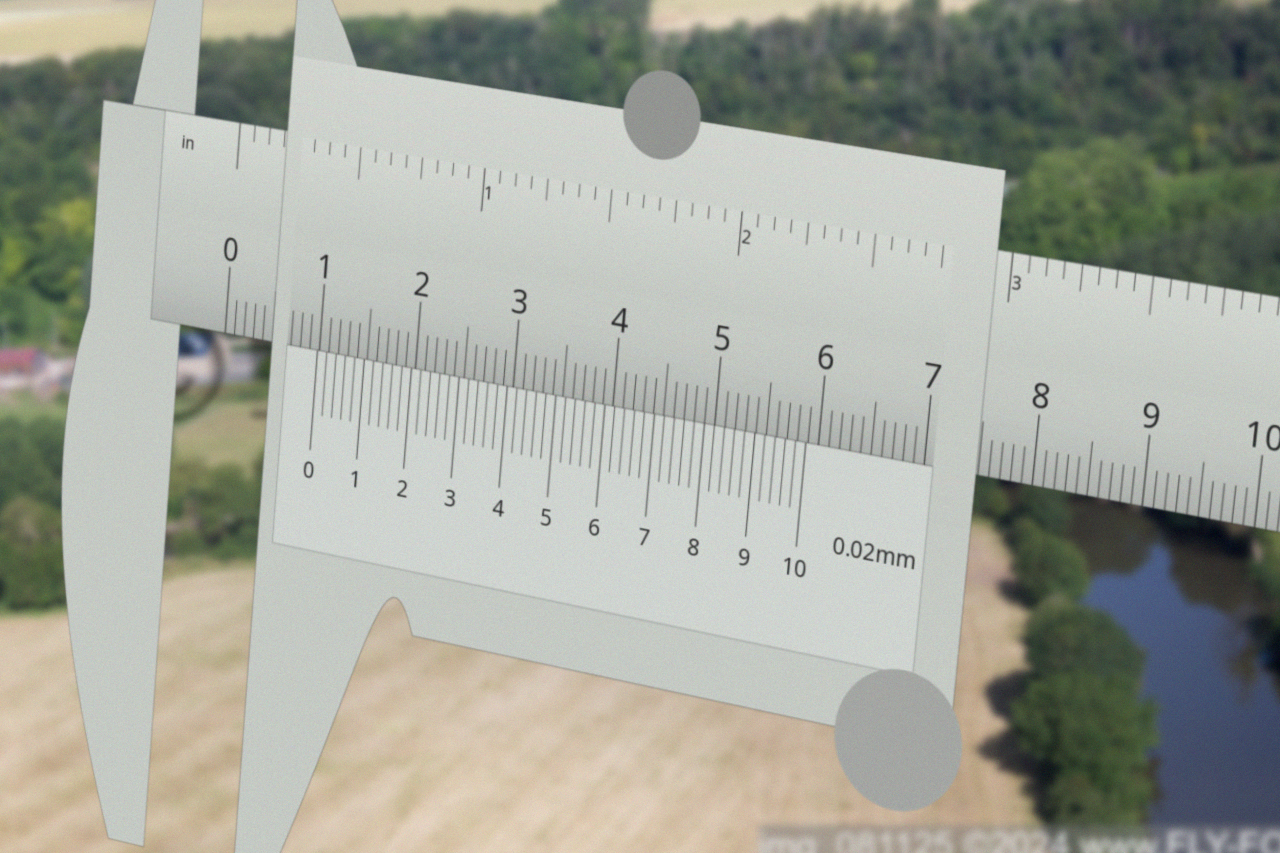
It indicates 9.8; mm
